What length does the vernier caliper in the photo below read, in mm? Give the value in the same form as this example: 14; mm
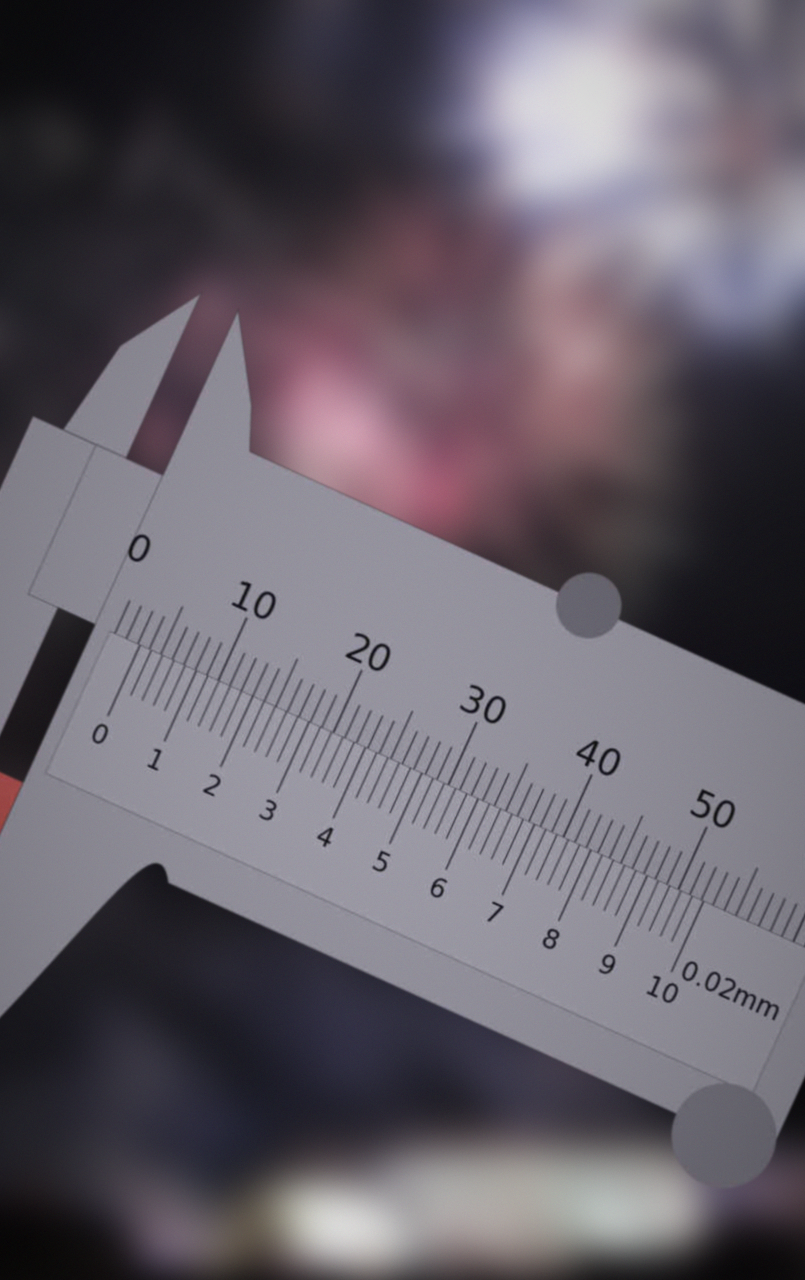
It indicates 3.2; mm
